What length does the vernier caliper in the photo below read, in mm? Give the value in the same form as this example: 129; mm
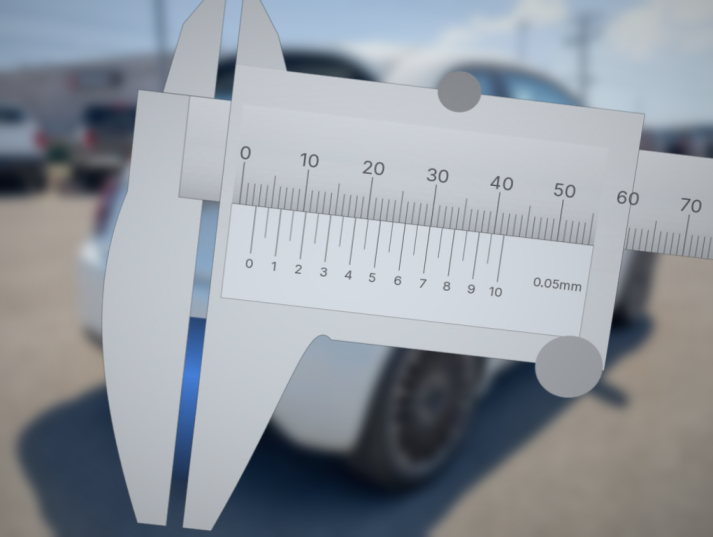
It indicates 2.6; mm
